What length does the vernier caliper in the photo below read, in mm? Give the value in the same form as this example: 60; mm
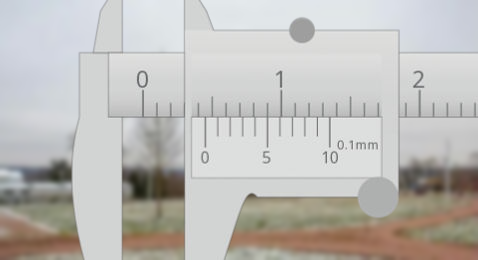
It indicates 4.5; mm
